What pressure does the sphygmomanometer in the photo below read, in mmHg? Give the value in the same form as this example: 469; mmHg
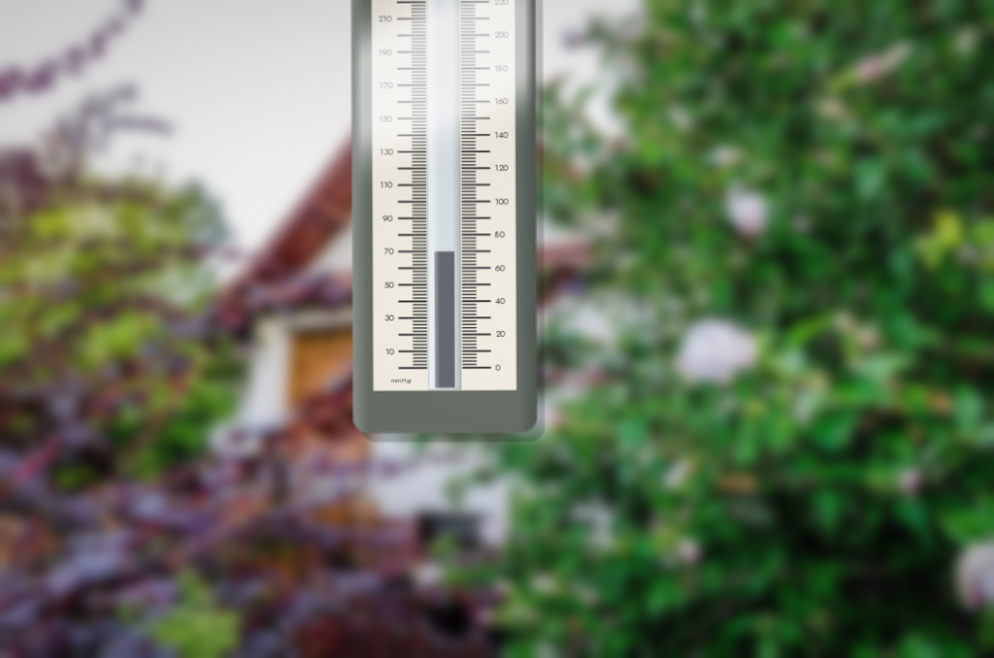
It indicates 70; mmHg
